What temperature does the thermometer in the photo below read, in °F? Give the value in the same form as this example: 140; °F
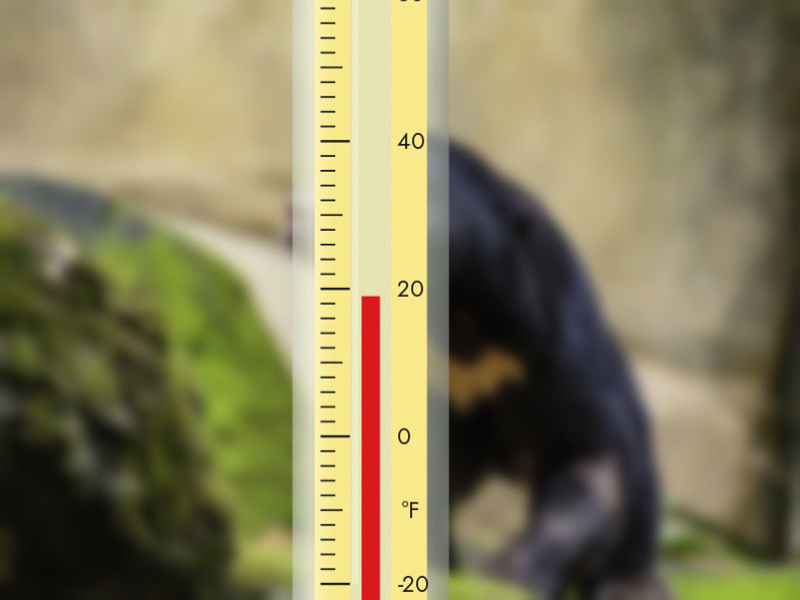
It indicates 19; °F
